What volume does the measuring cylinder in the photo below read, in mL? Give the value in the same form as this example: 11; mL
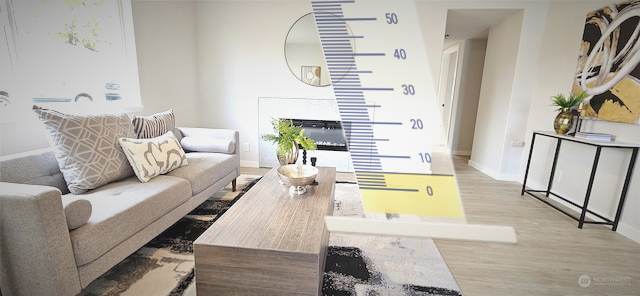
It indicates 5; mL
